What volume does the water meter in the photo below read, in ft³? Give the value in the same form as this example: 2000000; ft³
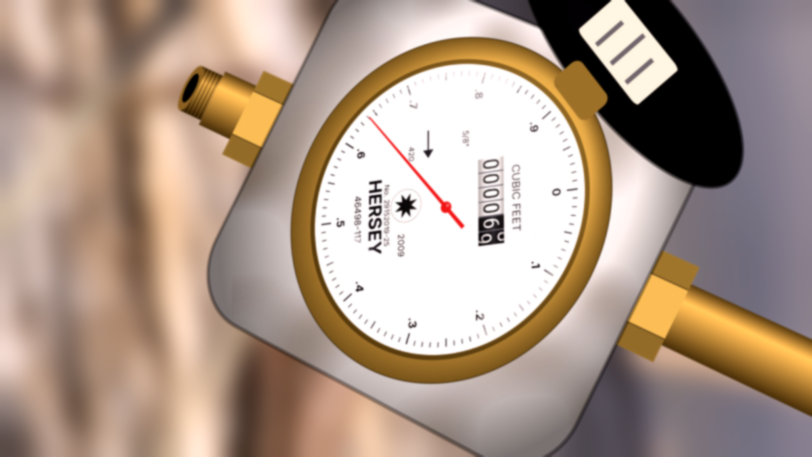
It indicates 68.64; ft³
